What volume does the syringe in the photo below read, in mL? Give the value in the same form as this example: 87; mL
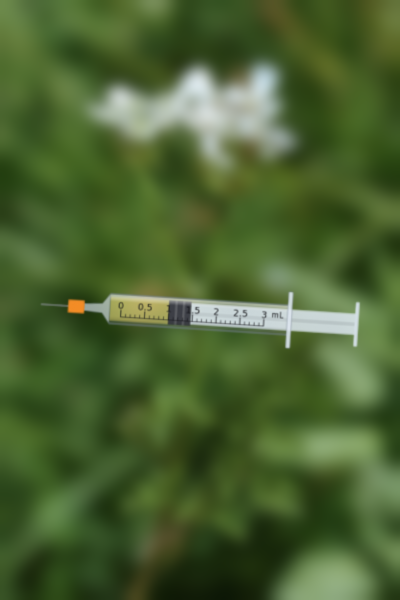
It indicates 1; mL
